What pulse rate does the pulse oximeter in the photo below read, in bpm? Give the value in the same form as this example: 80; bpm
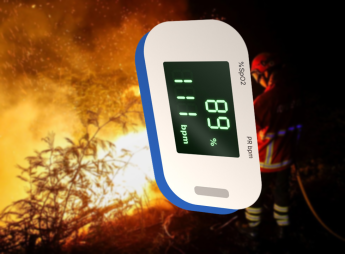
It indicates 111; bpm
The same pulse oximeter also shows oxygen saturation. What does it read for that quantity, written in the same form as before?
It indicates 89; %
